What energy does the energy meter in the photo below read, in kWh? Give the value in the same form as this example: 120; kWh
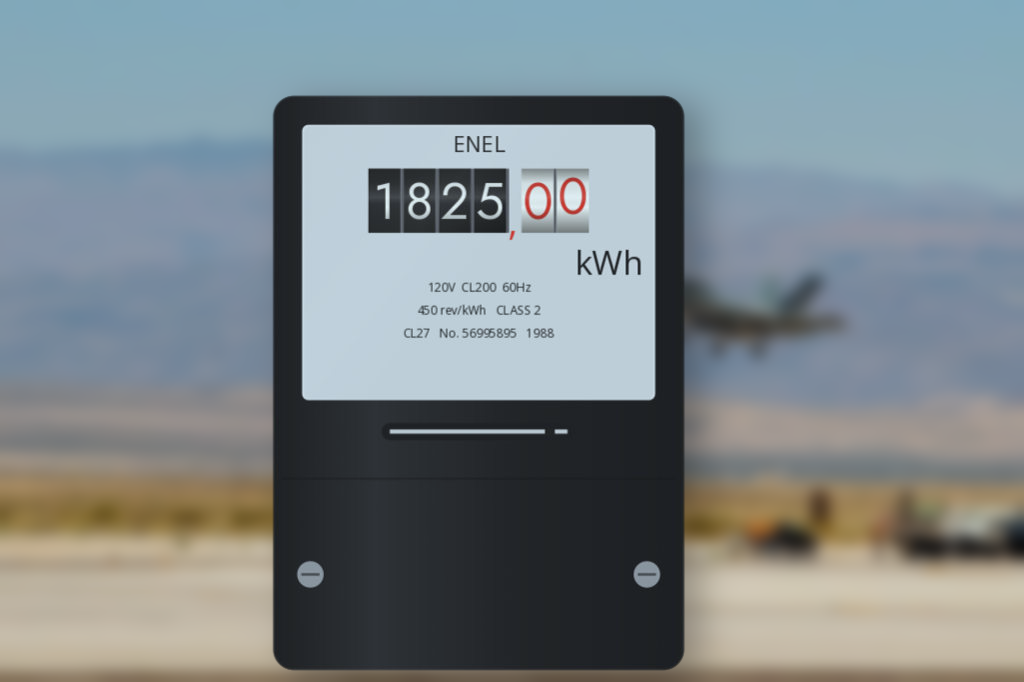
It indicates 1825.00; kWh
